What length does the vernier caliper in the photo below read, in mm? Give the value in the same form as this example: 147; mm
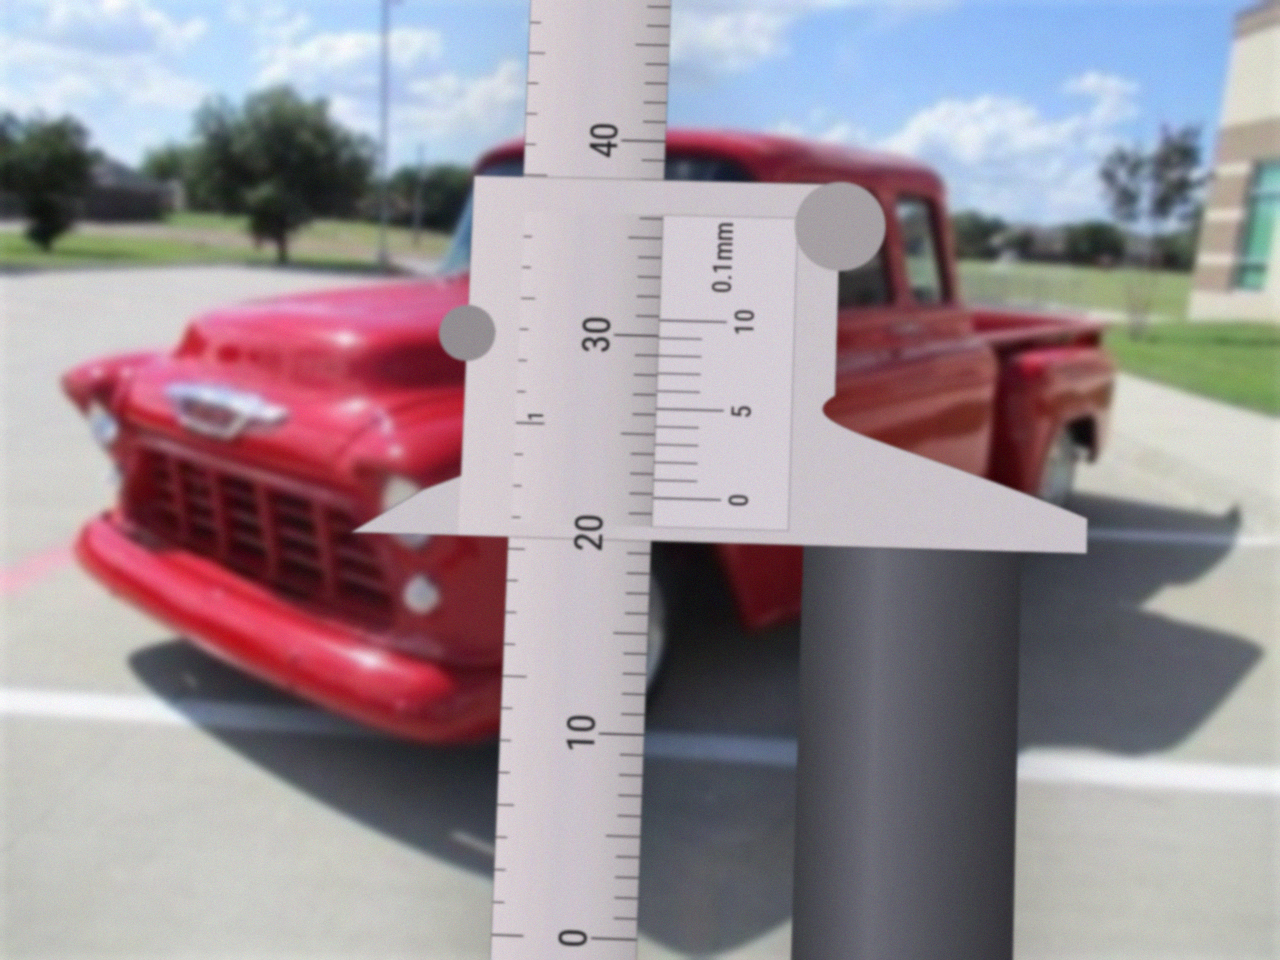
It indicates 21.8; mm
